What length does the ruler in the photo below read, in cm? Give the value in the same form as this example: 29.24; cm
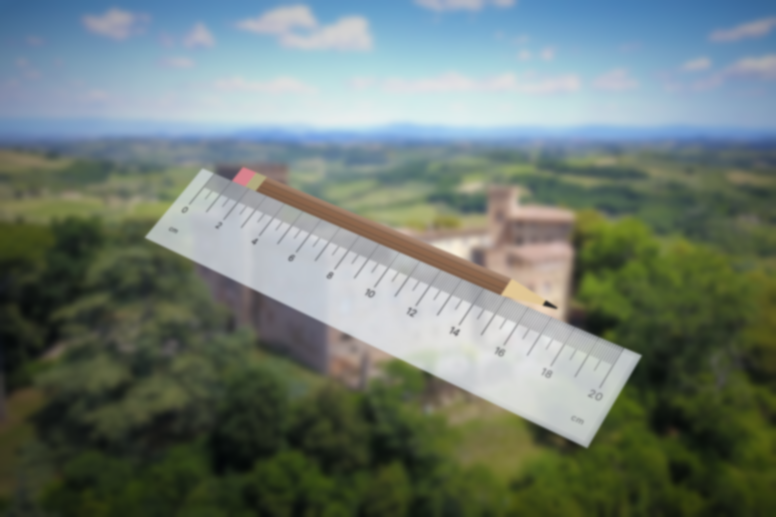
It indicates 16; cm
